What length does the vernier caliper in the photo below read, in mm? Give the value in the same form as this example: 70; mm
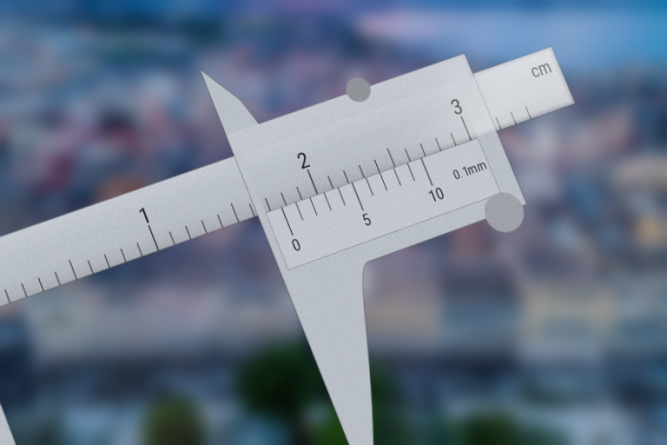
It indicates 17.7; mm
